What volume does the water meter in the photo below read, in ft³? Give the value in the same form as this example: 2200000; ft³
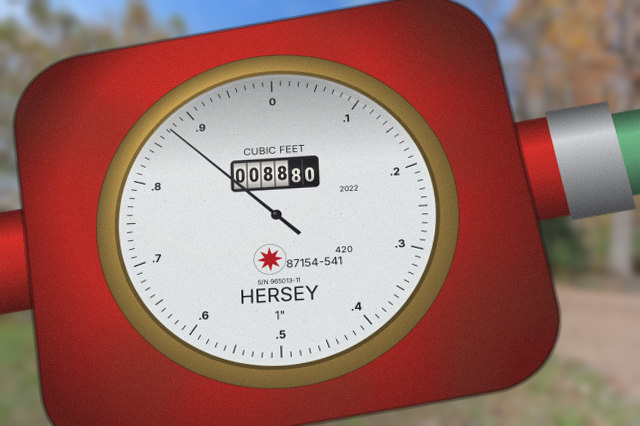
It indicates 8879.87; ft³
